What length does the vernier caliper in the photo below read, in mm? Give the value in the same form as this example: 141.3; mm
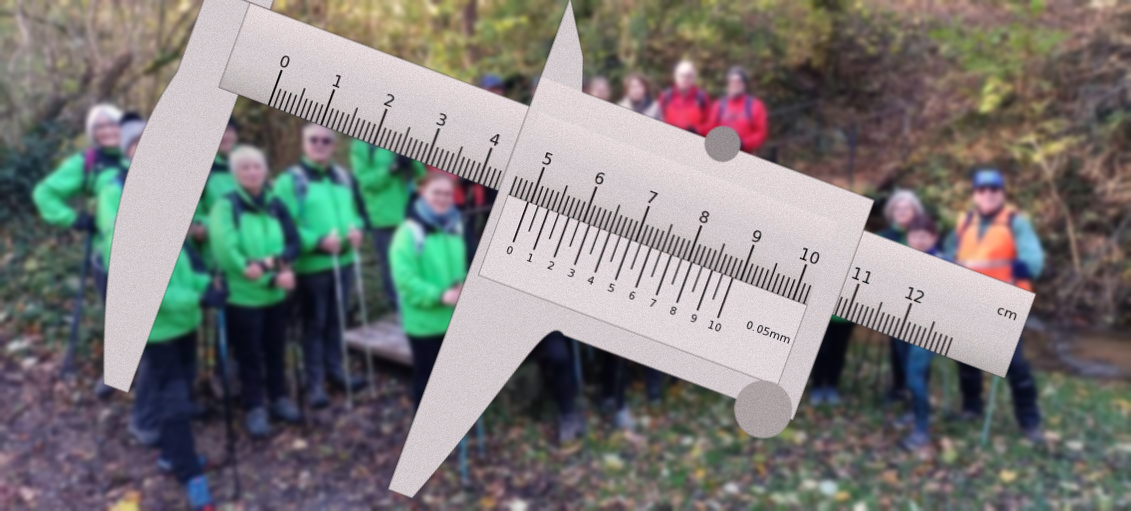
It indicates 49.5; mm
